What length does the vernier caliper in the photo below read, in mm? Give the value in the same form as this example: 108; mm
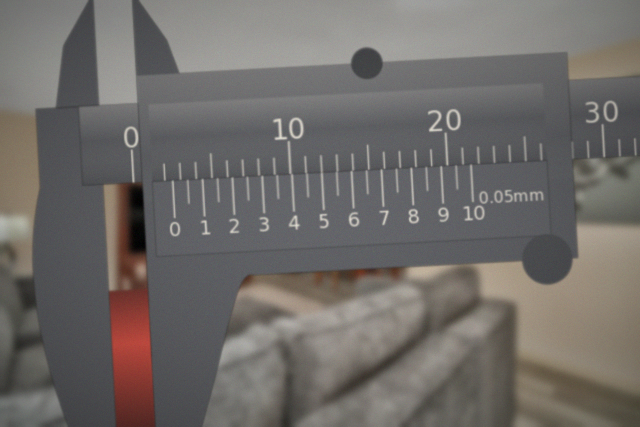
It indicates 2.5; mm
